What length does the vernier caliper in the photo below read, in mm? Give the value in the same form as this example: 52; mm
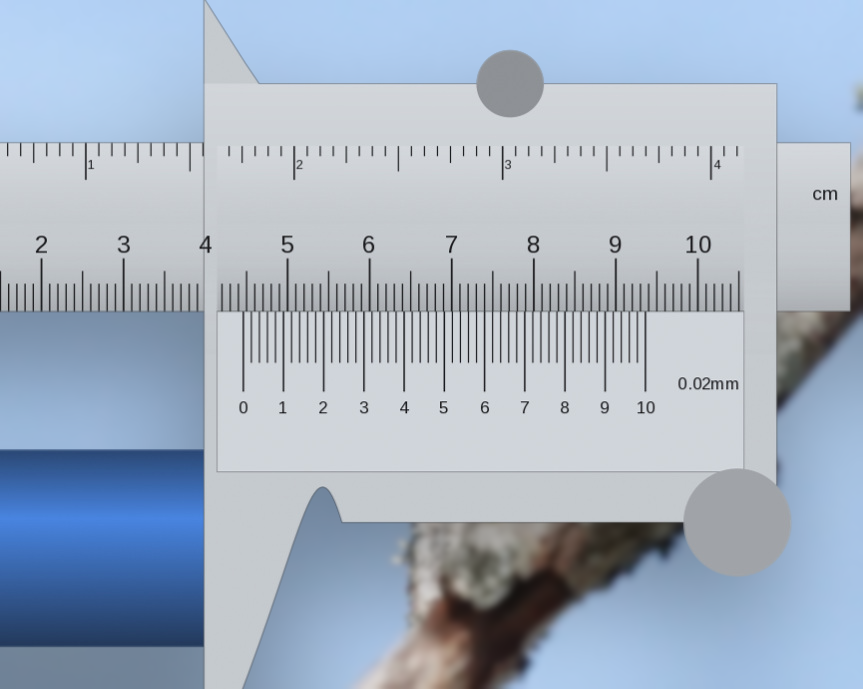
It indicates 44.6; mm
